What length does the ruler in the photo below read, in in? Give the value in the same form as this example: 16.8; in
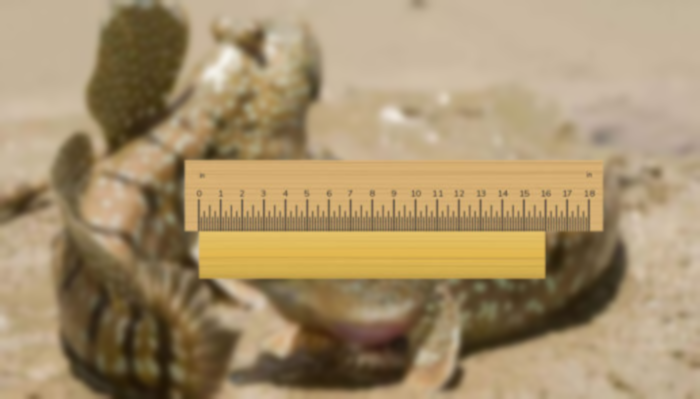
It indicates 16; in
